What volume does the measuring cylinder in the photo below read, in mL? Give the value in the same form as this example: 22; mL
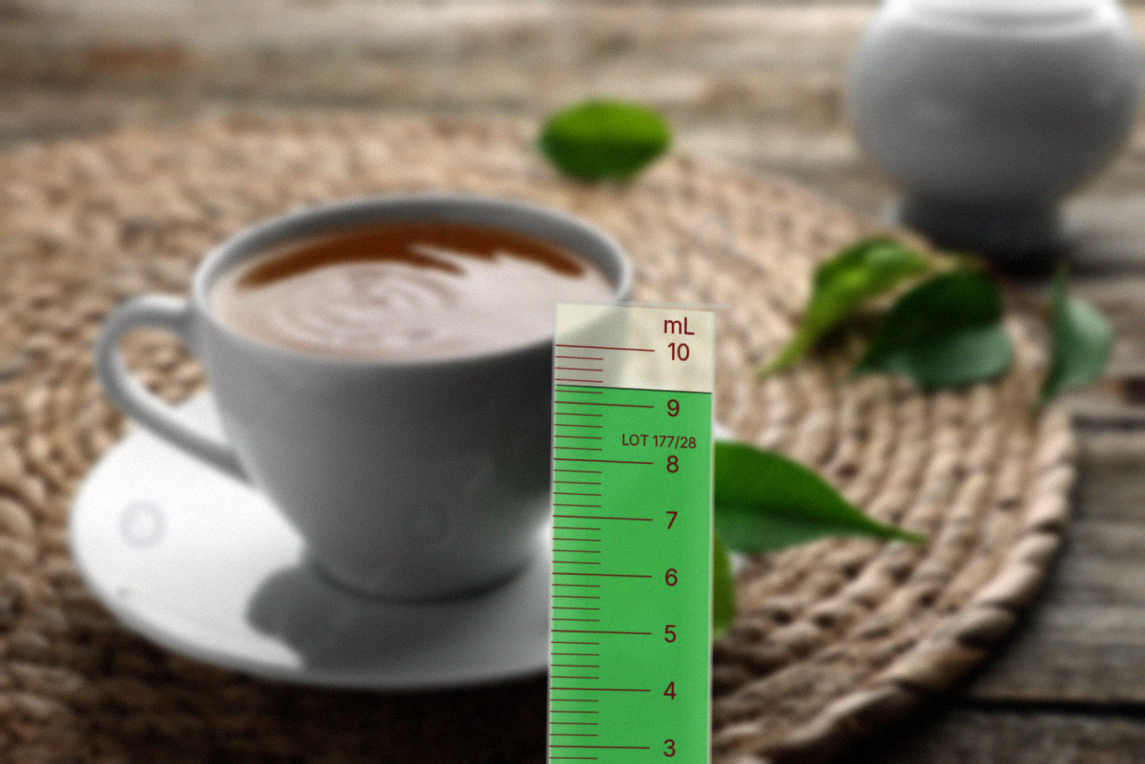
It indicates 9.3; mL
